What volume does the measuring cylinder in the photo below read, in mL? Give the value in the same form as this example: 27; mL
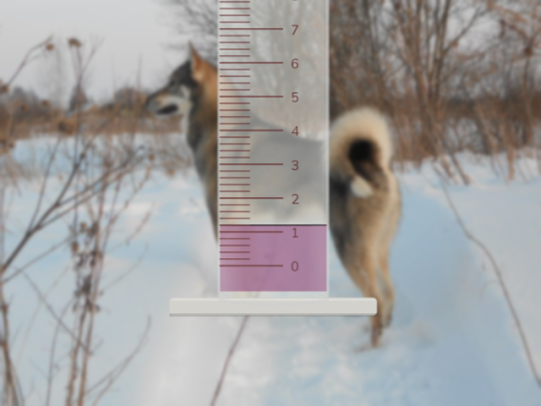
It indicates 1.2; mL
